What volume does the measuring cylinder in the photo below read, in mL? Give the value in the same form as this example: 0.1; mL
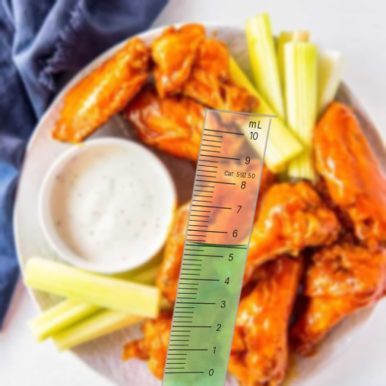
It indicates 5.4; mL
